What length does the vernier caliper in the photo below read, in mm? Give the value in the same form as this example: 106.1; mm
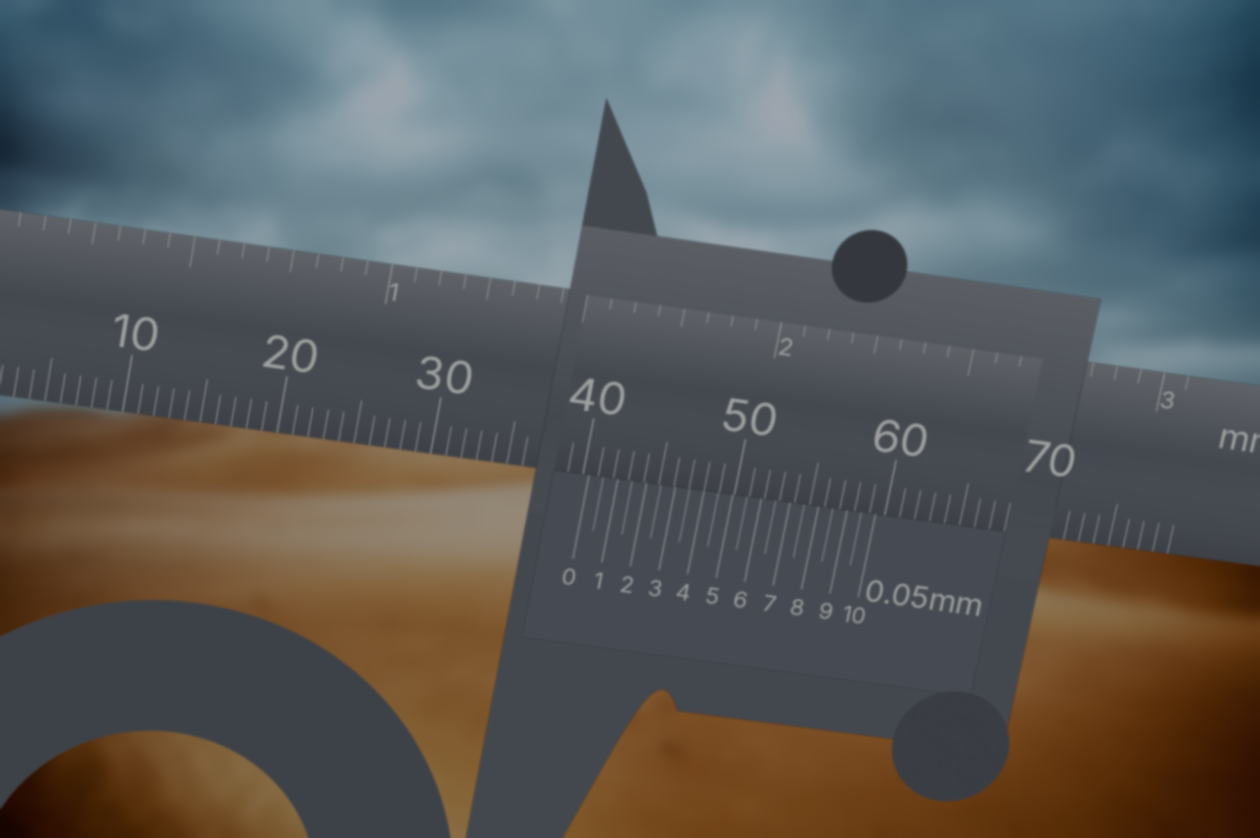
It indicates 40.4; mm
